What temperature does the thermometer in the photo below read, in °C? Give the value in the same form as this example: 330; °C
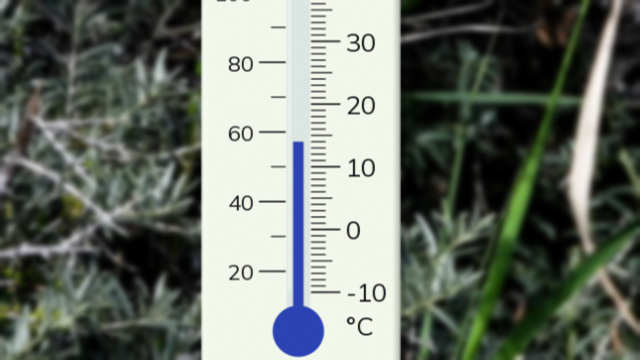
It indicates 14; °C
